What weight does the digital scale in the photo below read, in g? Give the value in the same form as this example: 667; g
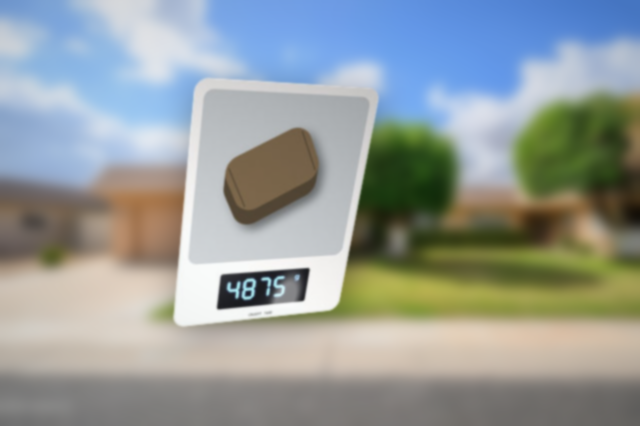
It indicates 4875; g
